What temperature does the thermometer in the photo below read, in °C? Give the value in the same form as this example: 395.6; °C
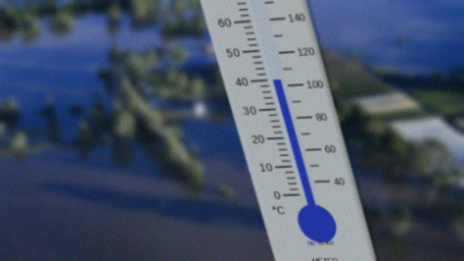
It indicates 40; °C
